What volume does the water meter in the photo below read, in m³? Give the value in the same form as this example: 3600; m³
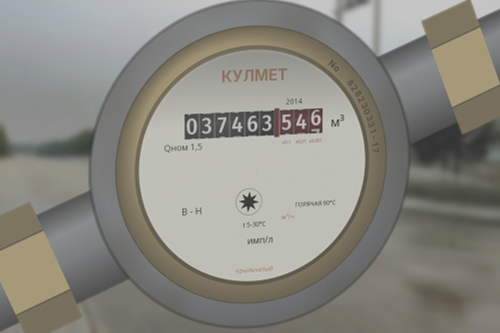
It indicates 37463.546; m³
